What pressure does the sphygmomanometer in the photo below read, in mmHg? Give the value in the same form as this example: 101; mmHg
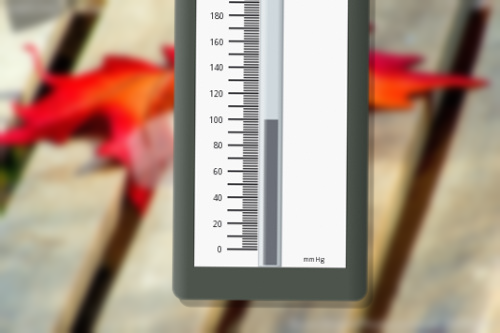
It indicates 100; mmHg
